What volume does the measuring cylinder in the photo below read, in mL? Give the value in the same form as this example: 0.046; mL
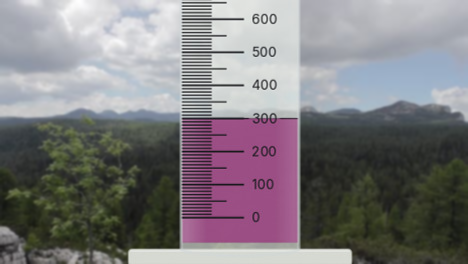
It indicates 300; mL
